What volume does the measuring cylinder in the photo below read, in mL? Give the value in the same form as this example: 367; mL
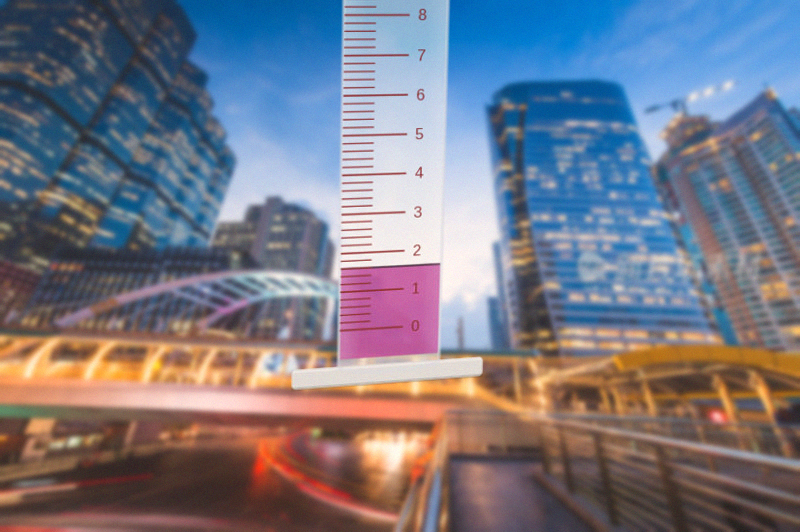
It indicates 1.6; mL
